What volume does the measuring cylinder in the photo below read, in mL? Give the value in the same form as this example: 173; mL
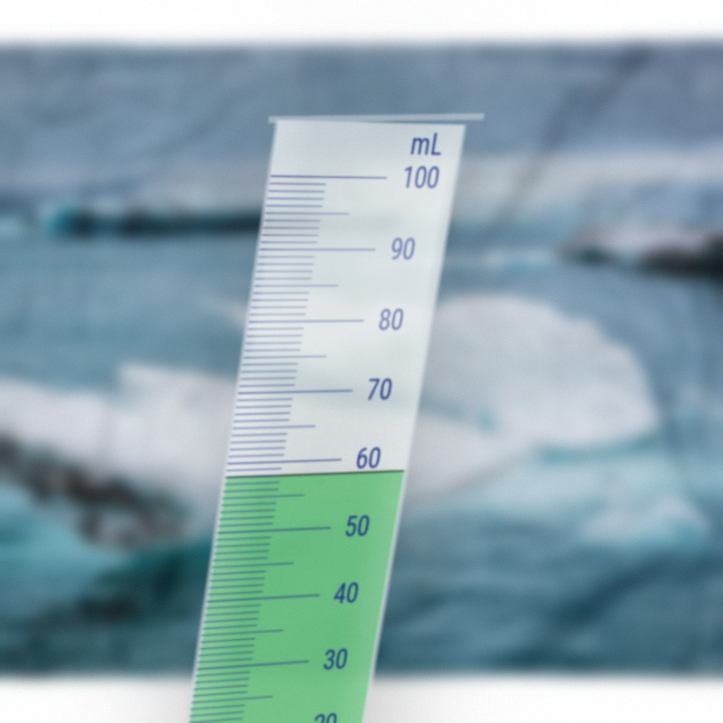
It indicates 58; mL
